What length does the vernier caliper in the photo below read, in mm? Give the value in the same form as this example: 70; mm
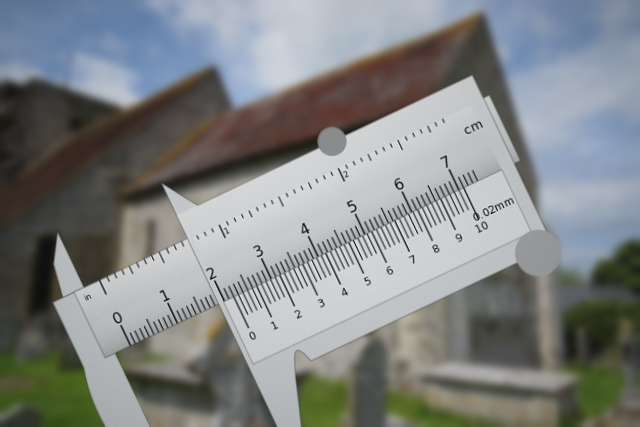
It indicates 22.0; mm
